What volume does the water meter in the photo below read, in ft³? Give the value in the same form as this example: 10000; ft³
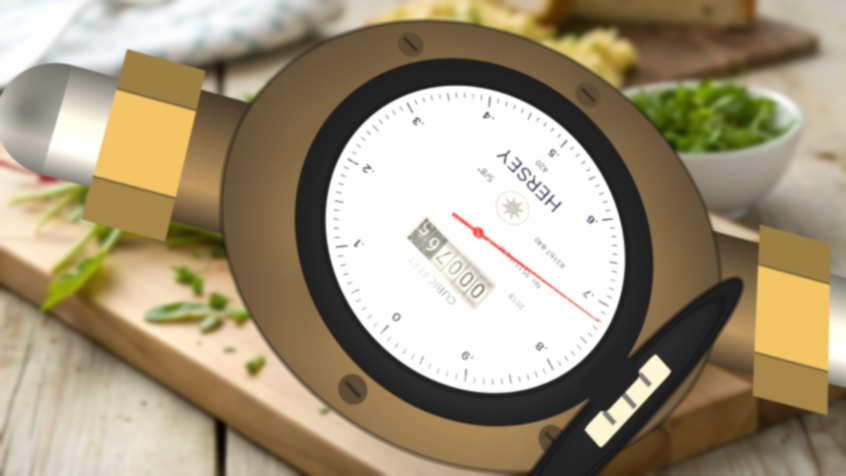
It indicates 764.72; ft³
